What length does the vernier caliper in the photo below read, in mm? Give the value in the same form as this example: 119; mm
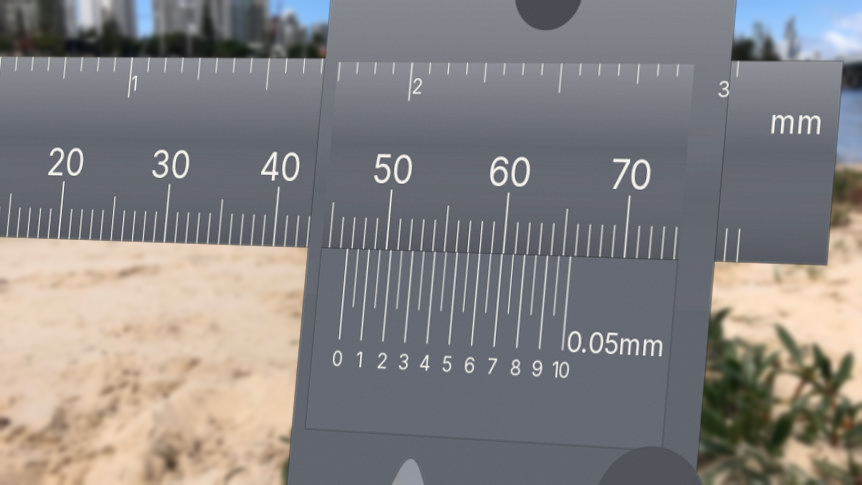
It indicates 46.6; mm
